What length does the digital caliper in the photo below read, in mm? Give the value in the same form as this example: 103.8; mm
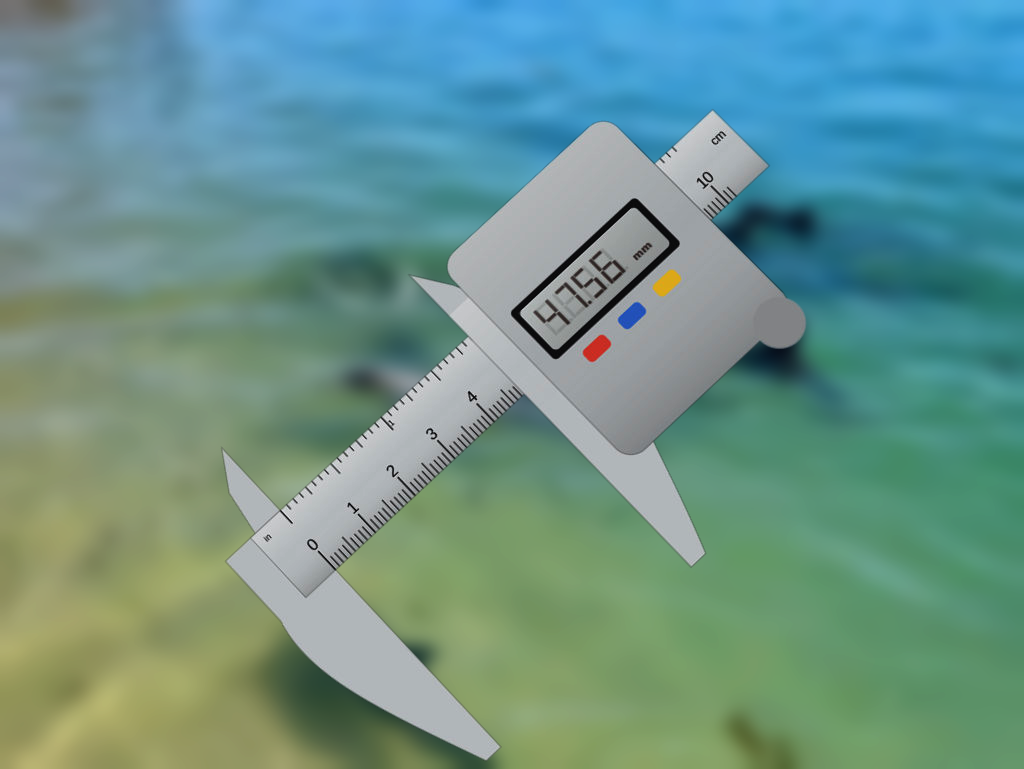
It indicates 47.56; mm
